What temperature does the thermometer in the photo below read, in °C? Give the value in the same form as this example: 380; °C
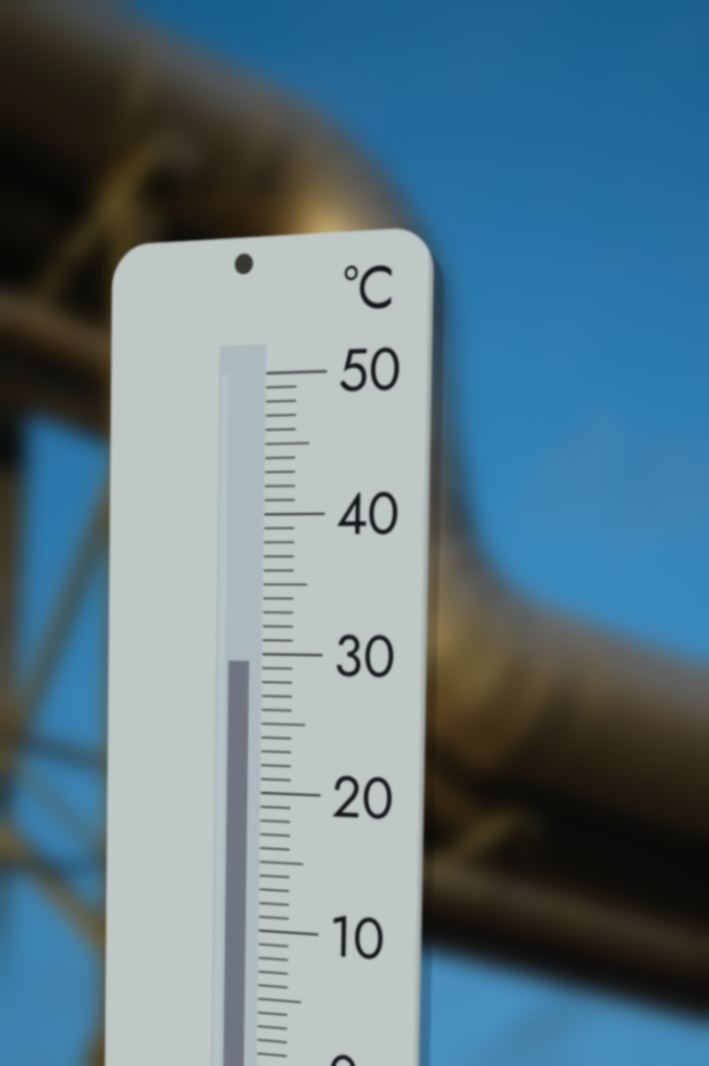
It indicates 29.5; °C
